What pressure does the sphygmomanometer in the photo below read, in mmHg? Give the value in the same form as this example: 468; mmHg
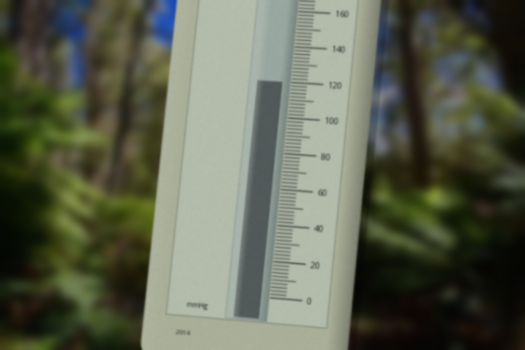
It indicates 120; mmHg
